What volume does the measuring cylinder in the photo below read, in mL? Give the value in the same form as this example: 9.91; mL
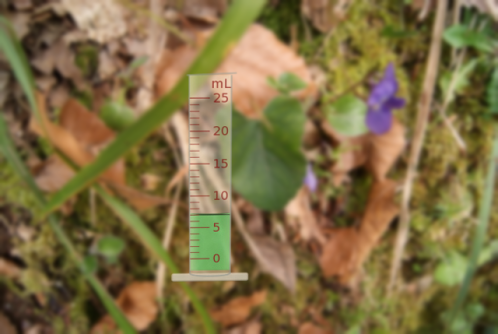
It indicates 7; mL
